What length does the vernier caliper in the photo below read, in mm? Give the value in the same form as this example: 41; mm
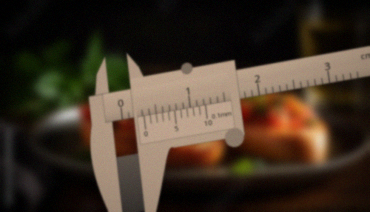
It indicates 3.2; mm
